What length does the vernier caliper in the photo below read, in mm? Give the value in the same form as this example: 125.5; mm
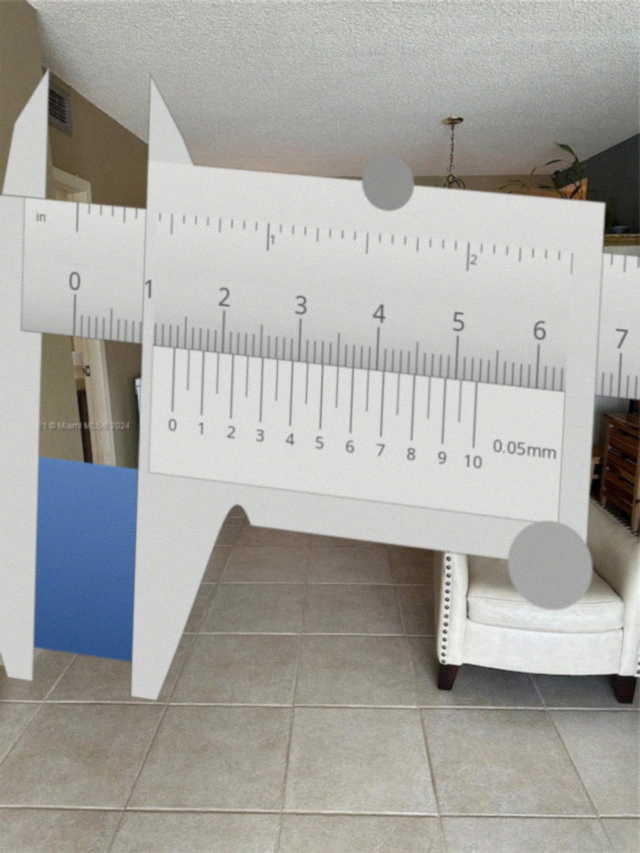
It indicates 13.6; mm
